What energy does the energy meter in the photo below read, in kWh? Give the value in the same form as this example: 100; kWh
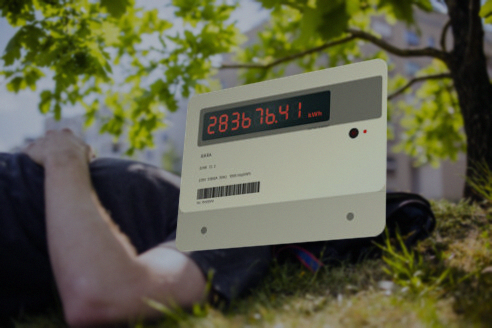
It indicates 283676.41; kWh
